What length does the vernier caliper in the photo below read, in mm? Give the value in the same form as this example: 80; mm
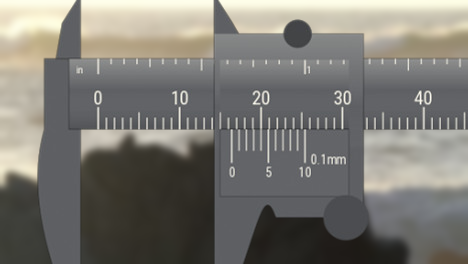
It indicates 16.4; mm
